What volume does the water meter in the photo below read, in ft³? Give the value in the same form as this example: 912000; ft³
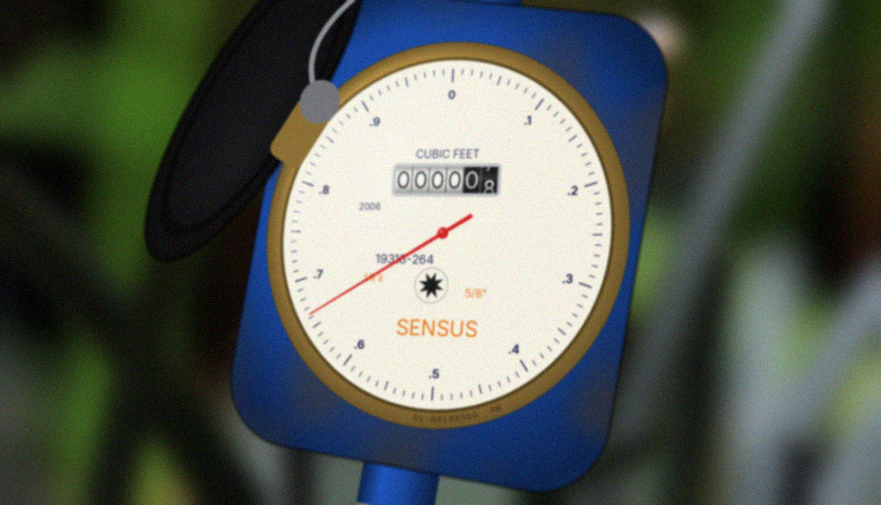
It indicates 7.66; ft³
